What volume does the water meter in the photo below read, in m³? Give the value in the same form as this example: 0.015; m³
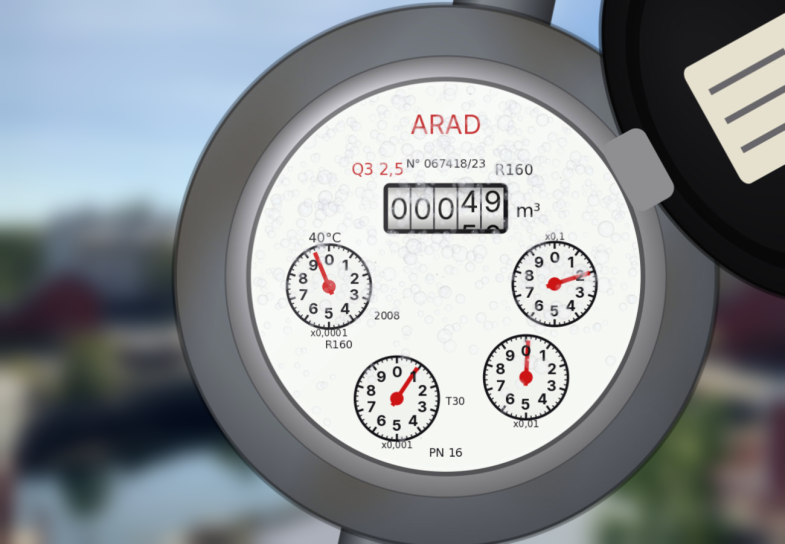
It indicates 49.2009; m³
